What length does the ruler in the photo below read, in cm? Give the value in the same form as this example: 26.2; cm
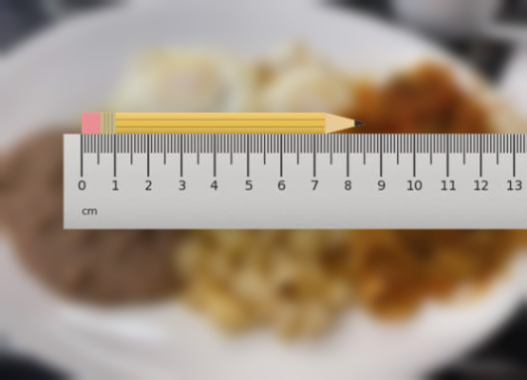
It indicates 8.5; cm
